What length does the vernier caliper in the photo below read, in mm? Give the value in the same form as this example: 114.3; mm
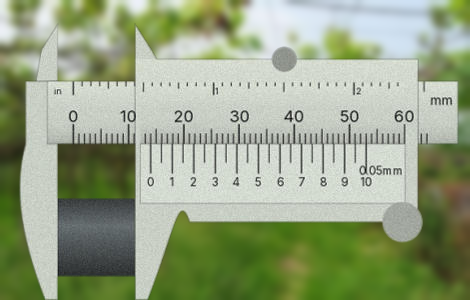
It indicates 14.0; mm
